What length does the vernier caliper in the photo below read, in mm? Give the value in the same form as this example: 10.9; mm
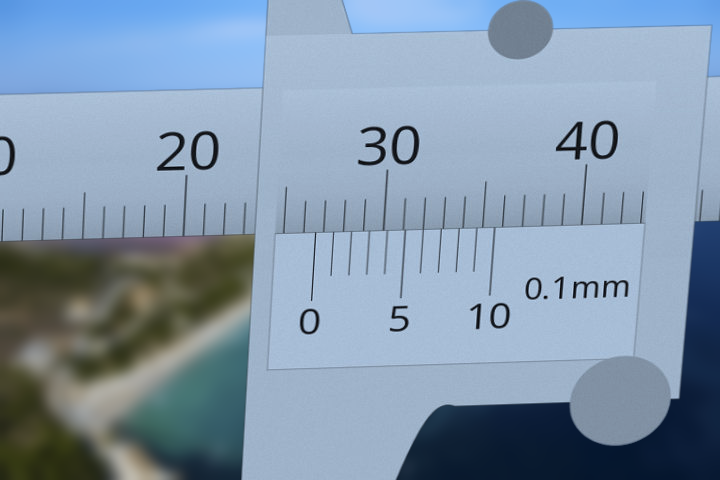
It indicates 26.6; mm
